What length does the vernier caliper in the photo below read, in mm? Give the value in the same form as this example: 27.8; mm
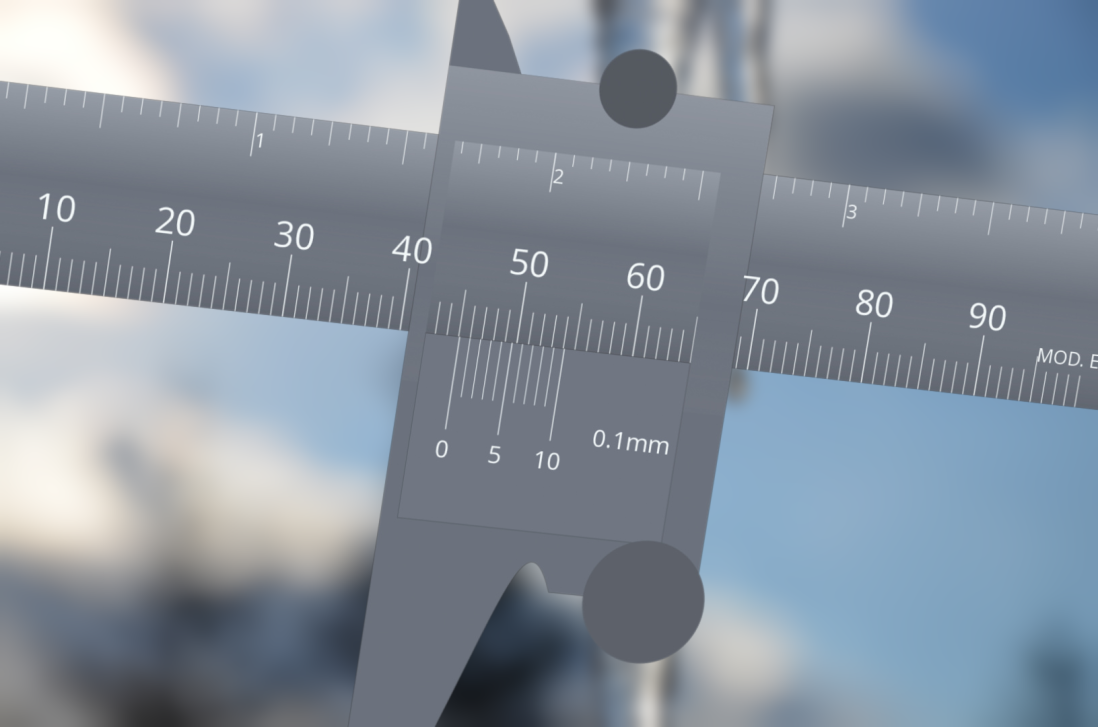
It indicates 45.1; mm
